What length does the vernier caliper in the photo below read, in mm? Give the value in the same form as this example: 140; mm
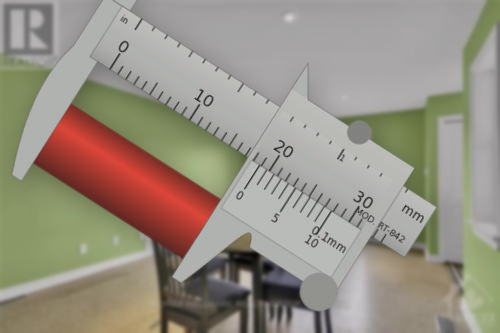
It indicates 18.8; mm
